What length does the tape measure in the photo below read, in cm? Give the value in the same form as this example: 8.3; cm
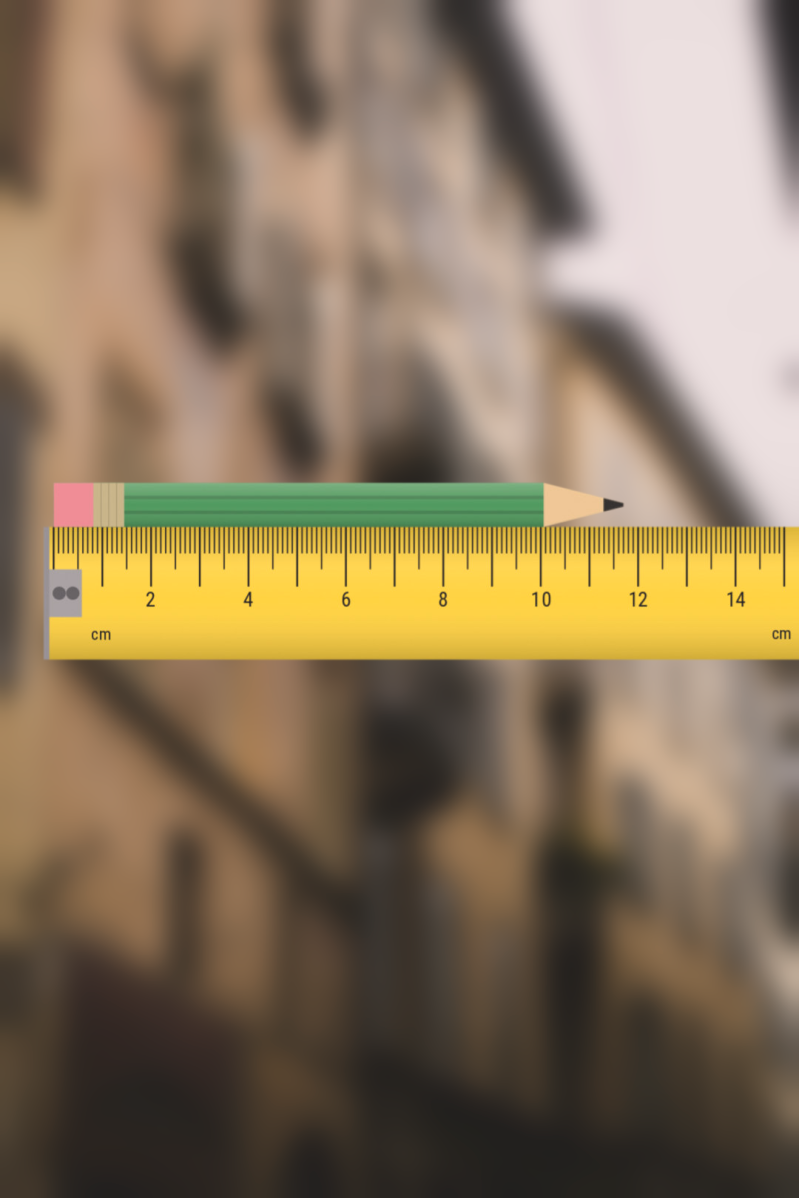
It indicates 11.7; cm
